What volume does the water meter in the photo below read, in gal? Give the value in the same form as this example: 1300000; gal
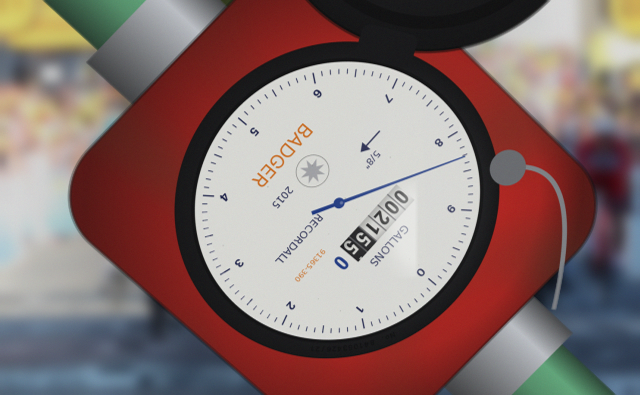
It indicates 21548.3; gal
